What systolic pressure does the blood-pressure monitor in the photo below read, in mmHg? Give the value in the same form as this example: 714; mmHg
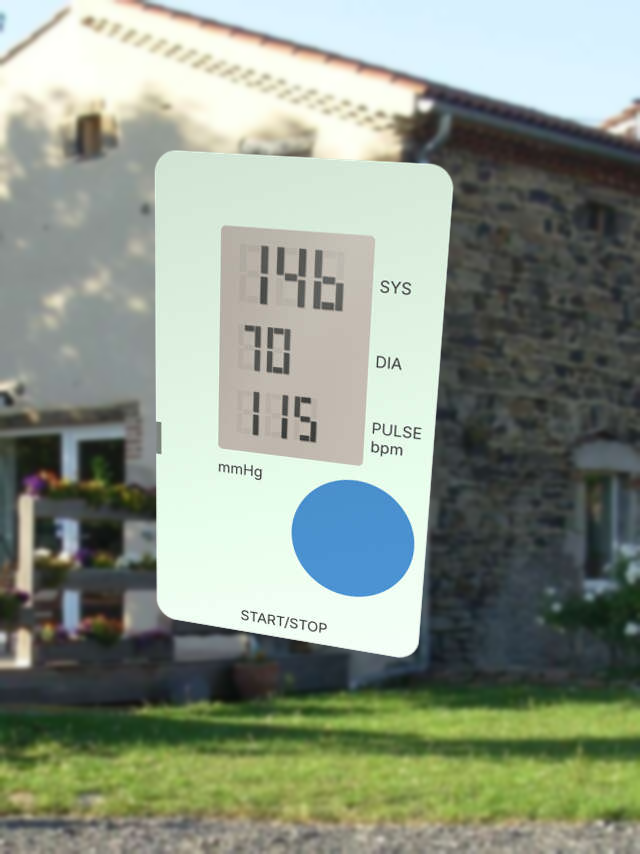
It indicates 146; mmHg
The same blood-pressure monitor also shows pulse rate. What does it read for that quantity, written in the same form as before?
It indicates 115; bpm
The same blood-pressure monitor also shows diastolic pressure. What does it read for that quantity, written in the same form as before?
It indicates 70; mmHg
